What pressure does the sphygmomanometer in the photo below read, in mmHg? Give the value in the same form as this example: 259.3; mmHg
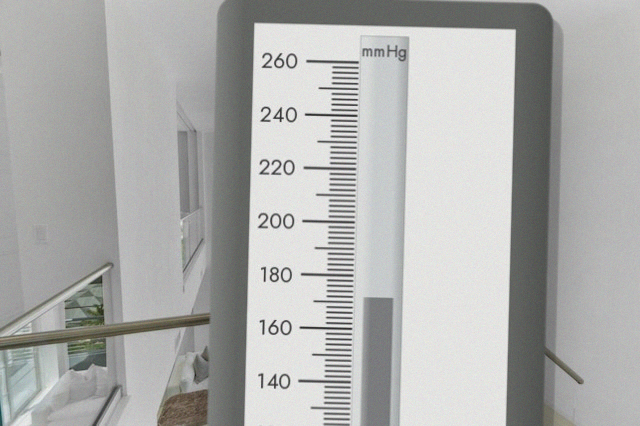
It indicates 172; mmHg
